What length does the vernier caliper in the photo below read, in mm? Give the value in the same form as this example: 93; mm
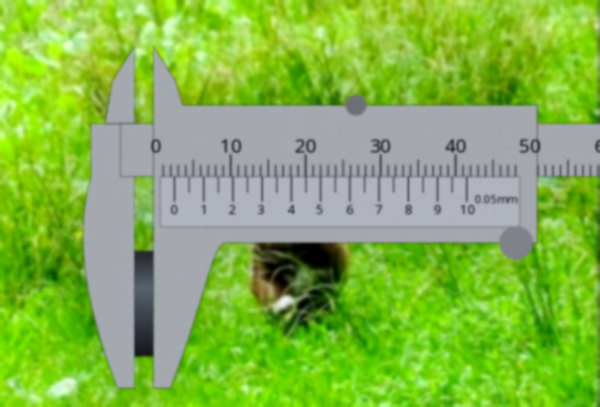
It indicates 2.5; mm
